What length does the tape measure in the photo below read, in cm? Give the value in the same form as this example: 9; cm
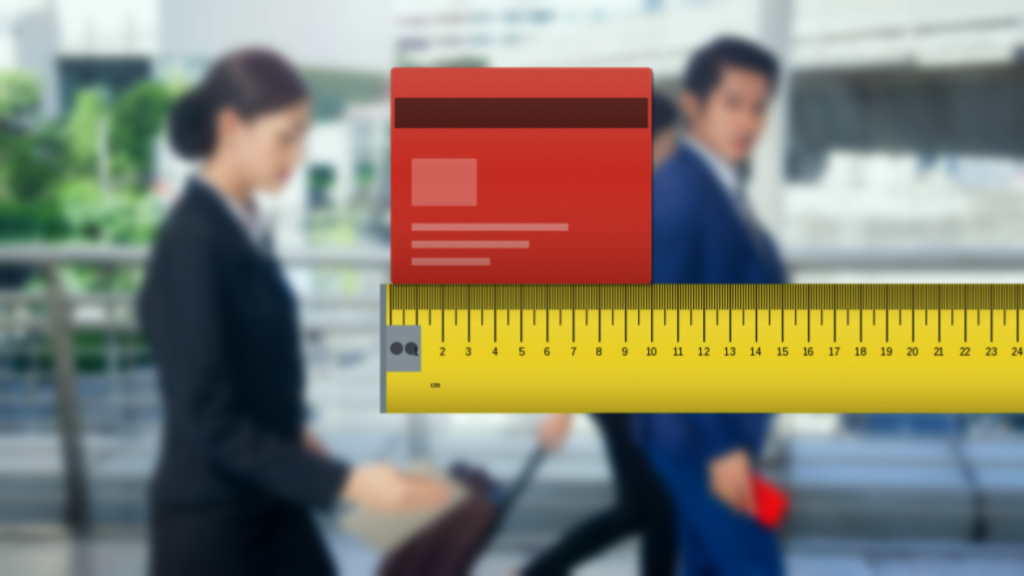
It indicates 10; cm
